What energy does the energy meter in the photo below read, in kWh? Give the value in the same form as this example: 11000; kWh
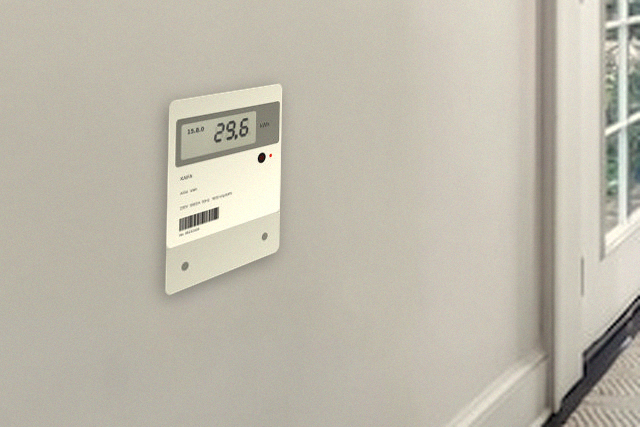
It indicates 29.6; kWh
